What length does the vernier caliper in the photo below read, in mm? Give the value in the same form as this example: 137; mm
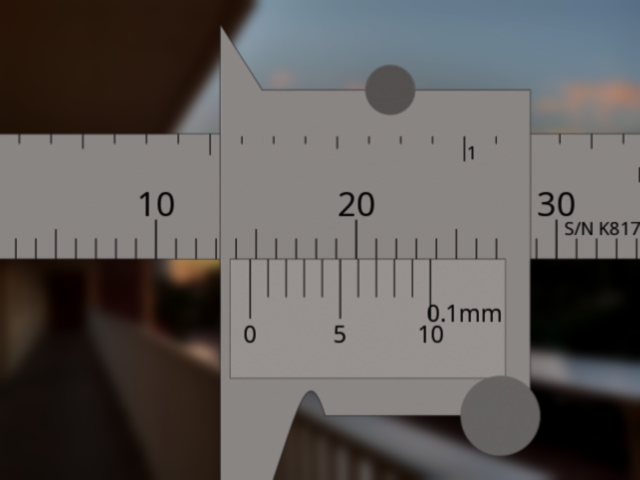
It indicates 14.7; mm
